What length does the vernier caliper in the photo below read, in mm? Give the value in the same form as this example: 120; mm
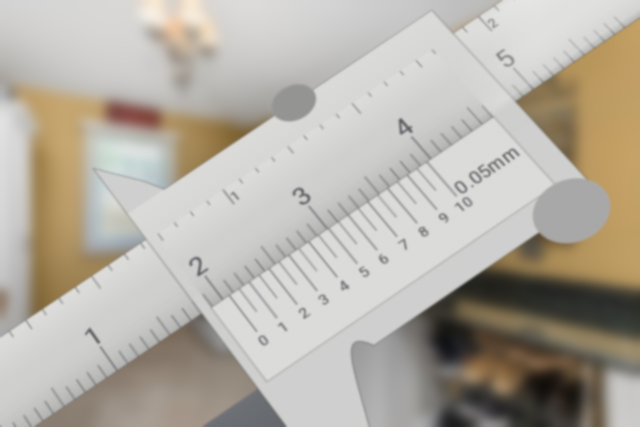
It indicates 20.6; mm
